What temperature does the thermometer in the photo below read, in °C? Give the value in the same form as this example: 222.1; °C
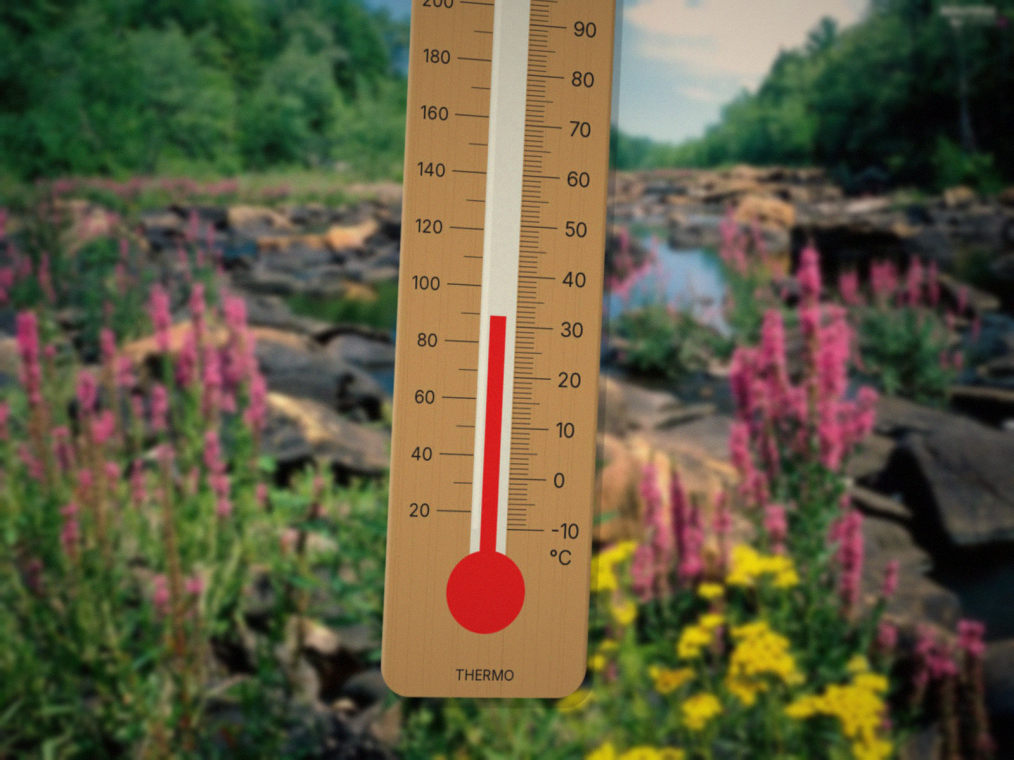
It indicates 32; °C
